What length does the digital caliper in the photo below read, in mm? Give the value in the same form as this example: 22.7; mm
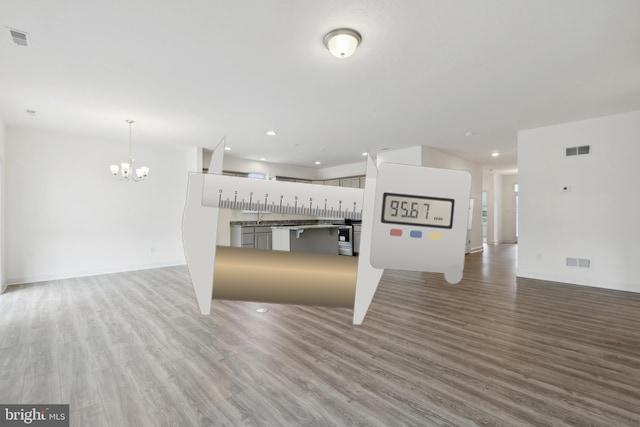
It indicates 95.67; mm
